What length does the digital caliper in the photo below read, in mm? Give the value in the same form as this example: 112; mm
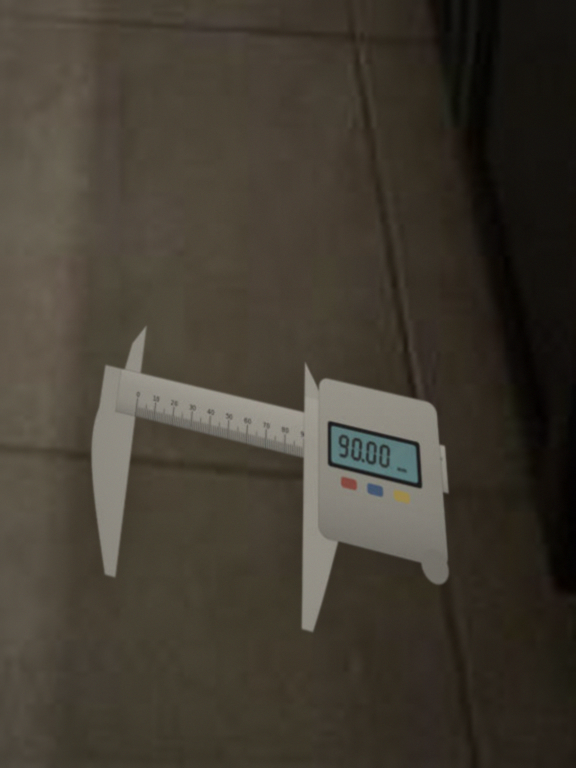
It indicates 90.00; mm
